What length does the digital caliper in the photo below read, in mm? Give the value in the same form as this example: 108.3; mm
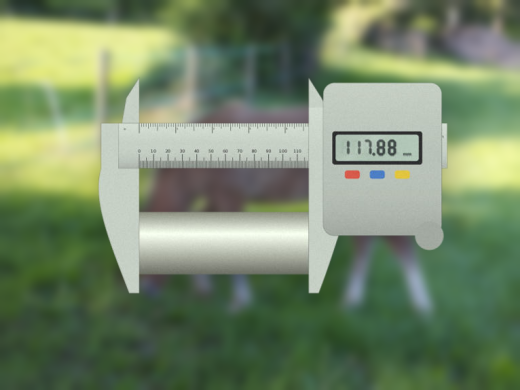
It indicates 117.88; mm
